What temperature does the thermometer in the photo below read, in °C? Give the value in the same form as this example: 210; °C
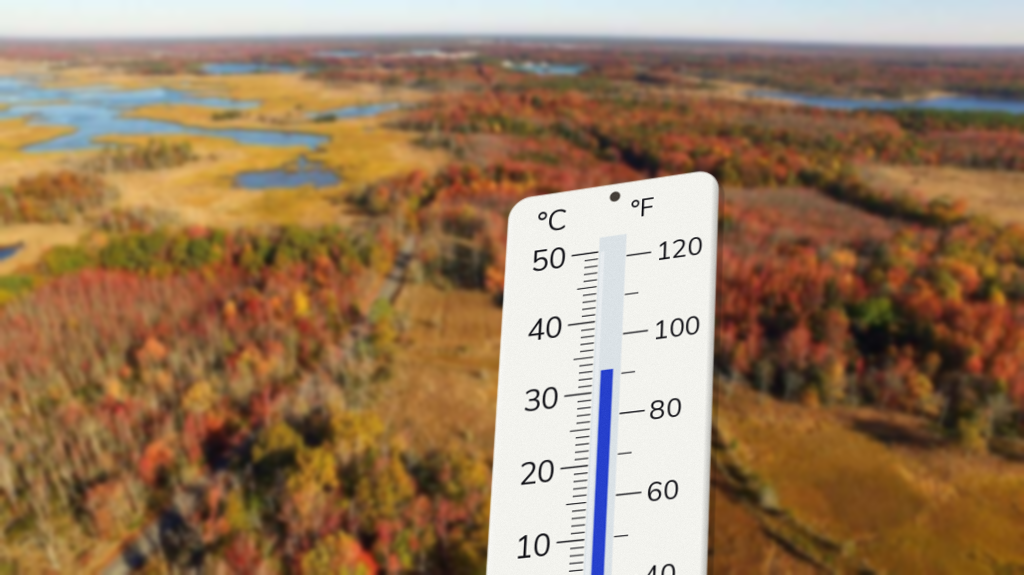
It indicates 33; °C
